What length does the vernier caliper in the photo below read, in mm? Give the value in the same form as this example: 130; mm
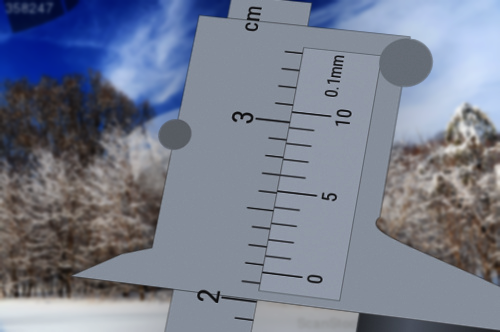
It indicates 21.6; mm
